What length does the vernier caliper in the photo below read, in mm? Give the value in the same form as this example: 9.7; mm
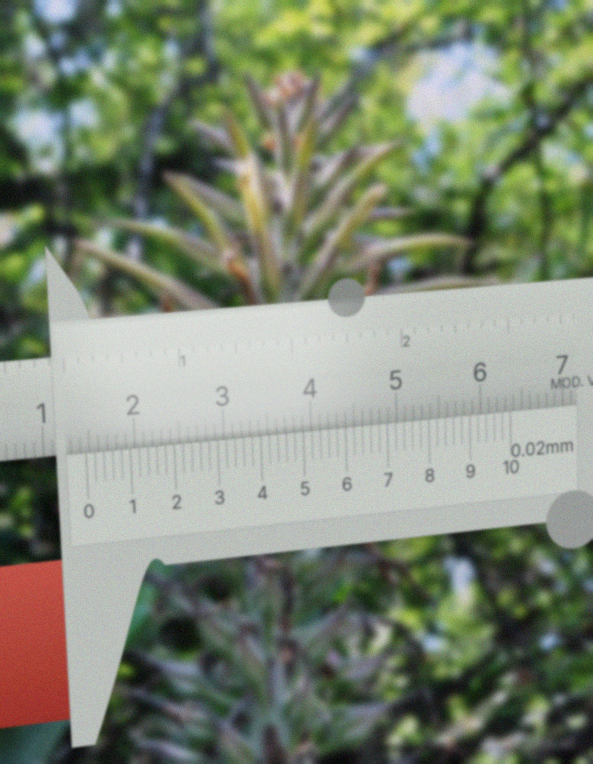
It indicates 14.6; mm
